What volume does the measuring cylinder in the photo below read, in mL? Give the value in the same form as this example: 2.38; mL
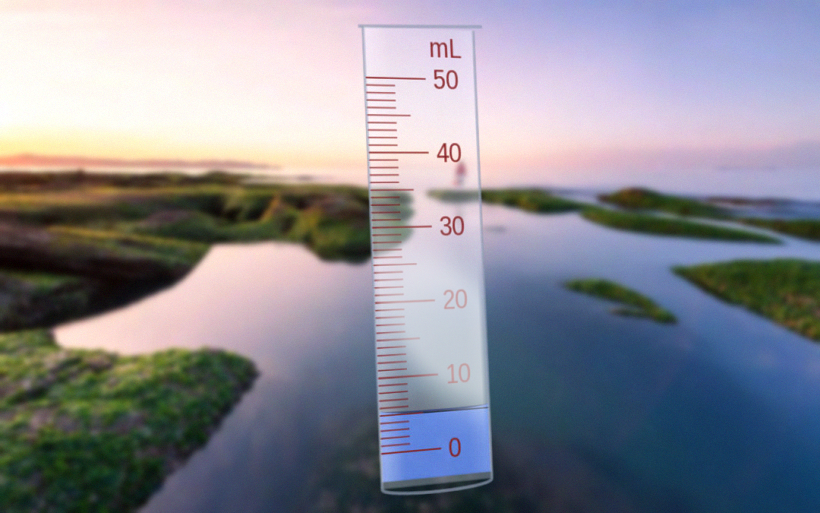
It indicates 5; mL
